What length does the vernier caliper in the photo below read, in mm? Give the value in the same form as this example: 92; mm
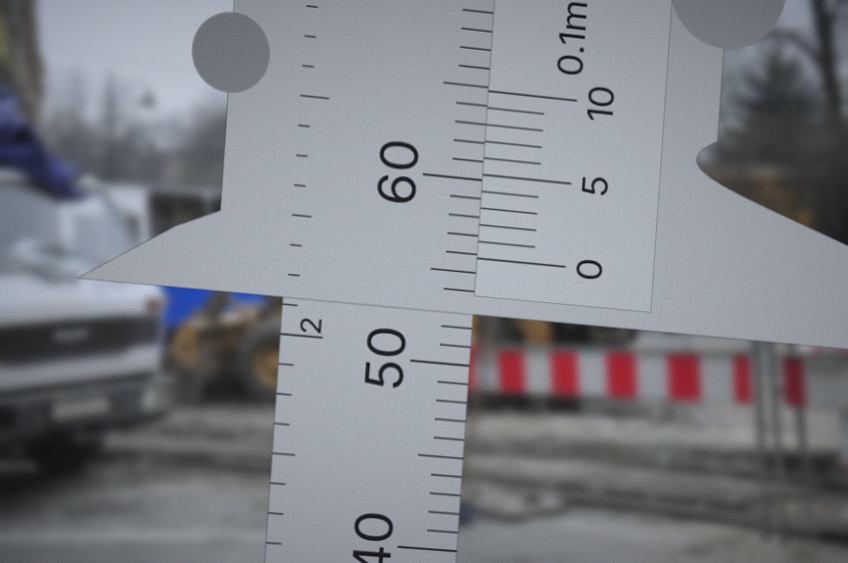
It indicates 55.8; mm
